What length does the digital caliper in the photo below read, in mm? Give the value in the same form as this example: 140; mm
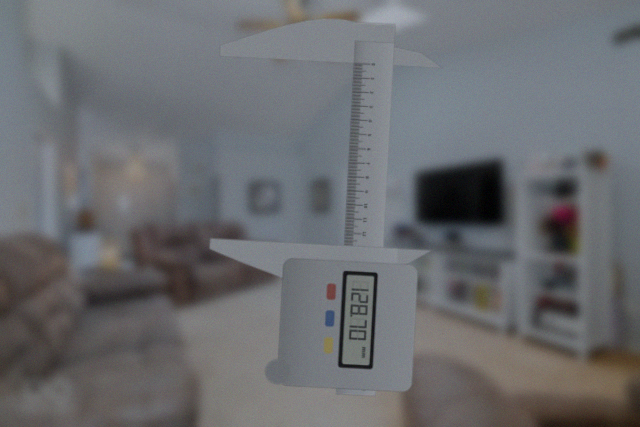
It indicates 128.70; mm
